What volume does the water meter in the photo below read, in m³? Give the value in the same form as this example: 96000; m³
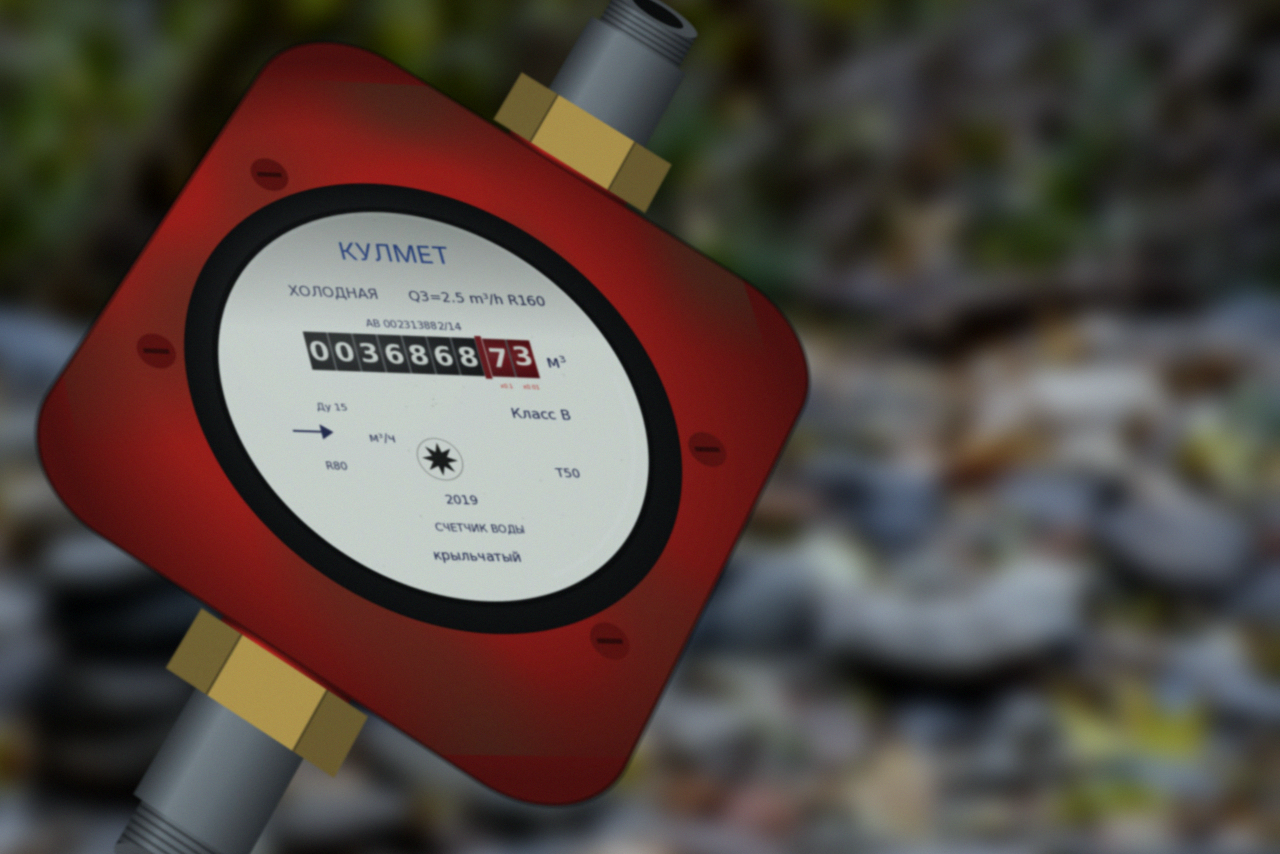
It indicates 36868.73; m³
